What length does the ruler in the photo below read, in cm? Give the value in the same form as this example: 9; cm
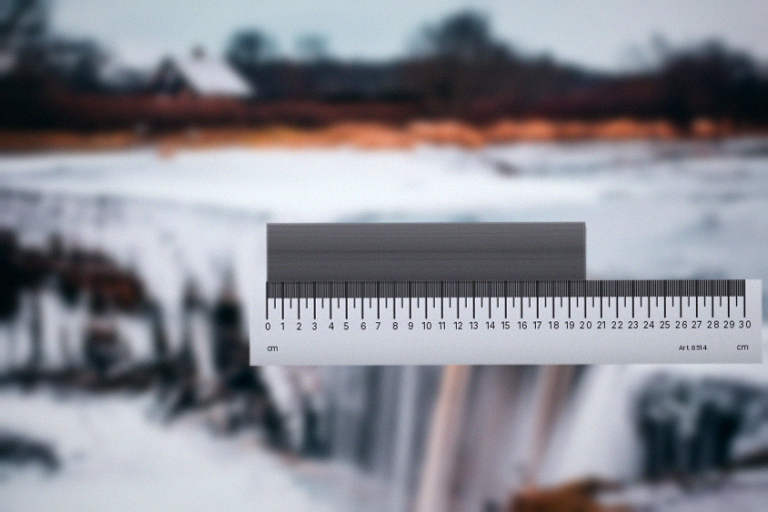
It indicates 20; cm
